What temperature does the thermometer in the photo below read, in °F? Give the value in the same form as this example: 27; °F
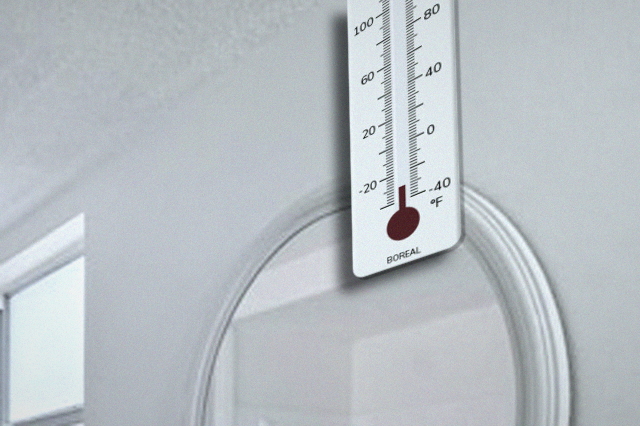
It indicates -30; °F
